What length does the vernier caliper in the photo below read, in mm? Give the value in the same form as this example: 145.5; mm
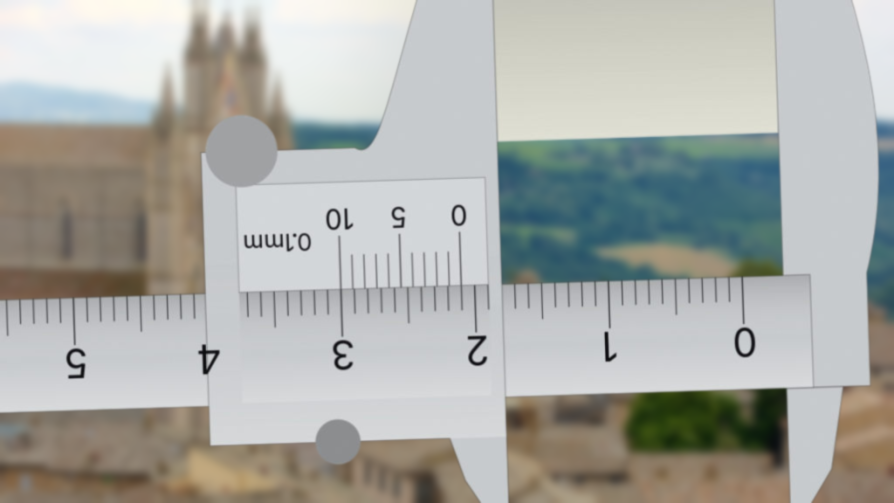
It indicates 21.0; mm
